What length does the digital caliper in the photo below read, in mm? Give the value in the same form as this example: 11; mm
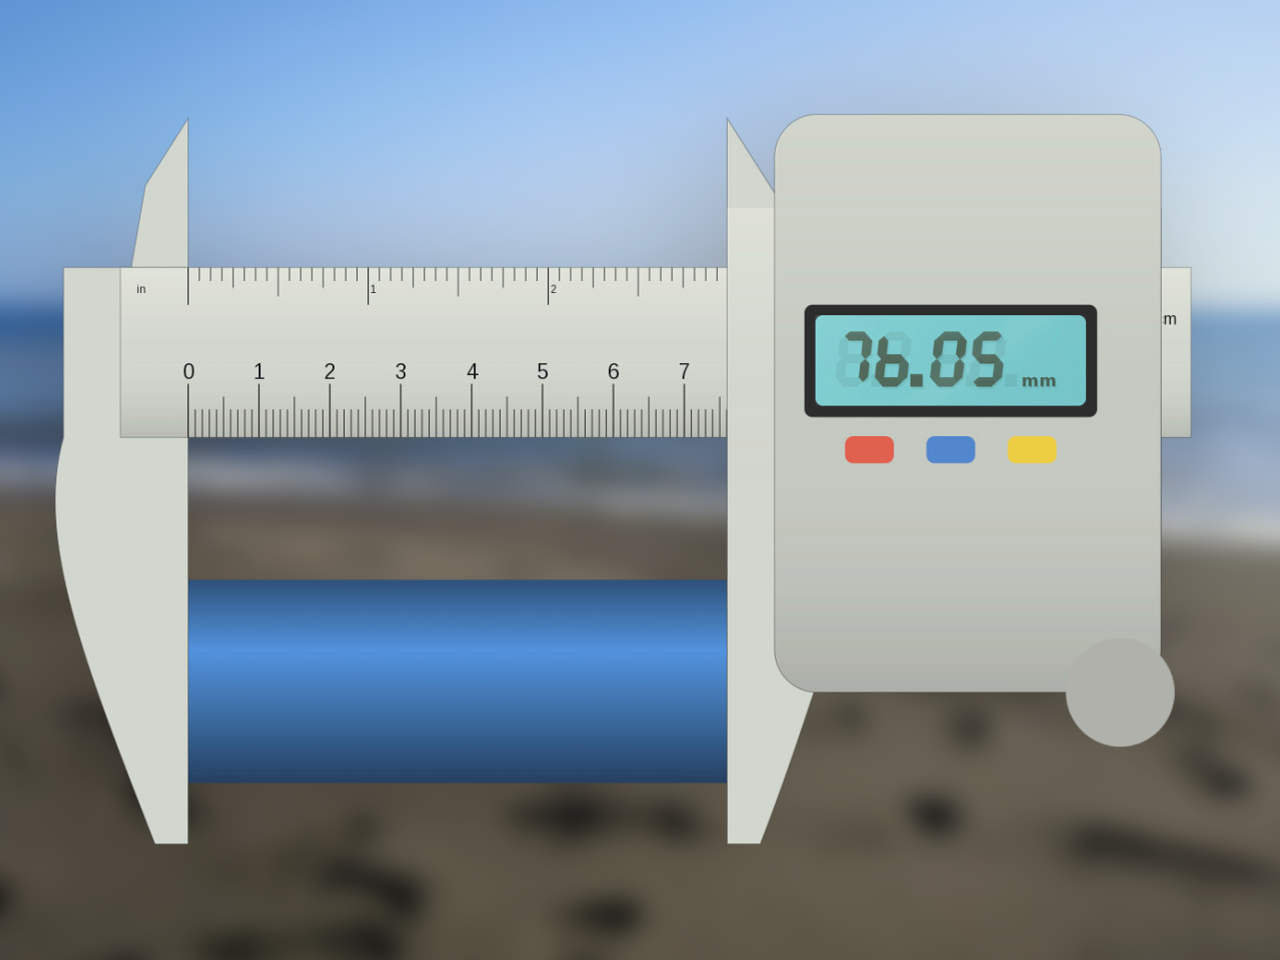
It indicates 76.05; mm
